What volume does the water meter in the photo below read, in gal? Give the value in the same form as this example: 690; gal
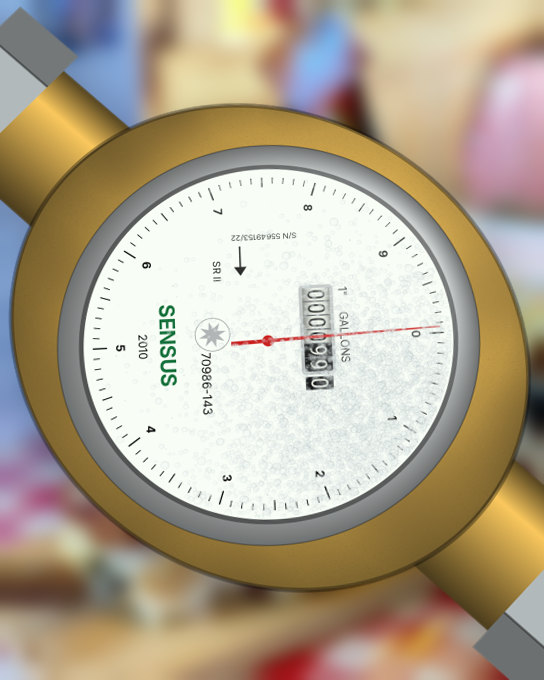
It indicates 989.9; gal
